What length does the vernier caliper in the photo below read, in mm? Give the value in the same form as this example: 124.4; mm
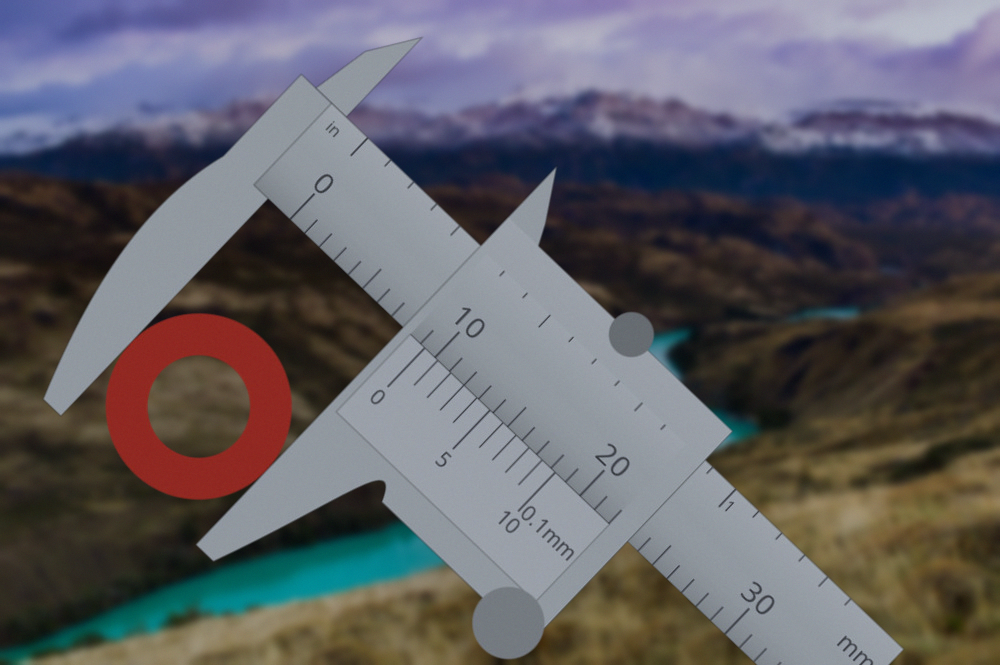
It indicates 9.3; mm
